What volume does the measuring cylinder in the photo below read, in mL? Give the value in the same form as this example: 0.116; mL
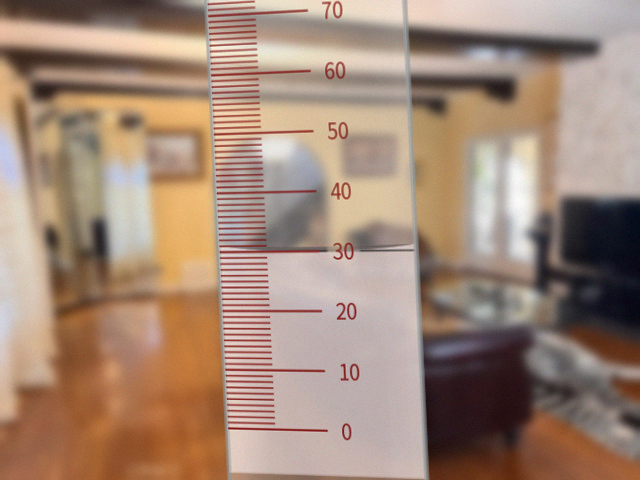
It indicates 30; mL
